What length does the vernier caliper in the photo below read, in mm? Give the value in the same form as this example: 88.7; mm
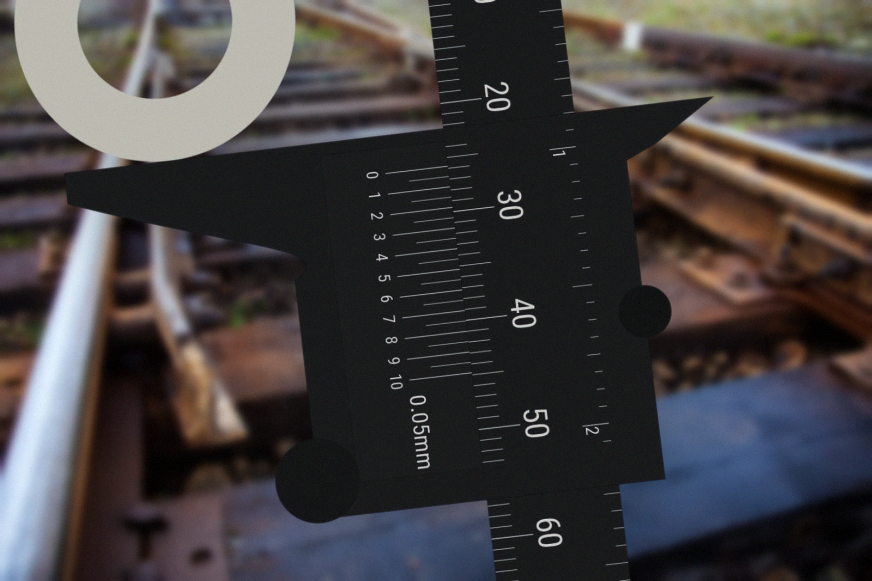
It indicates 25.8; mm
